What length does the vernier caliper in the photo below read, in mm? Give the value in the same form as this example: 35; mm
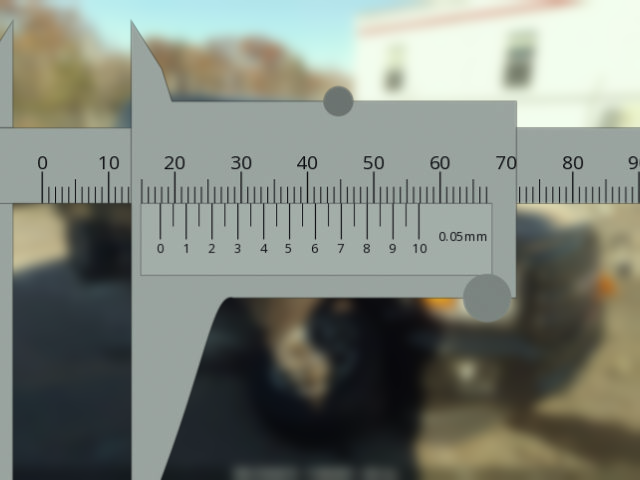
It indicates 17.8; mm
